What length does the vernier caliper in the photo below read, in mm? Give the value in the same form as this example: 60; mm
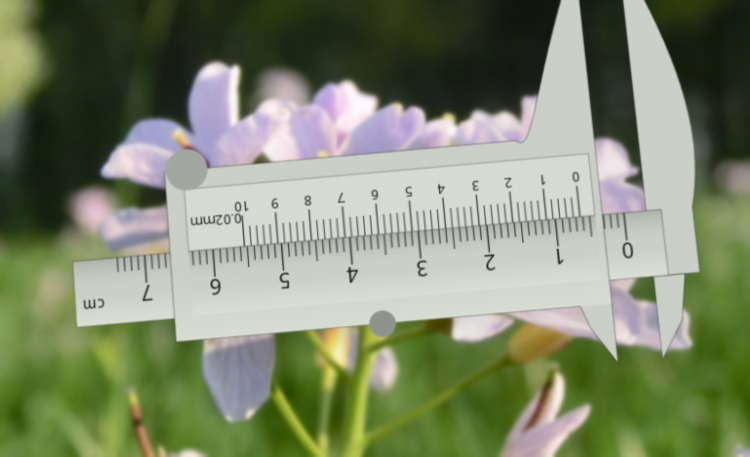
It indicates 6.4; mm
